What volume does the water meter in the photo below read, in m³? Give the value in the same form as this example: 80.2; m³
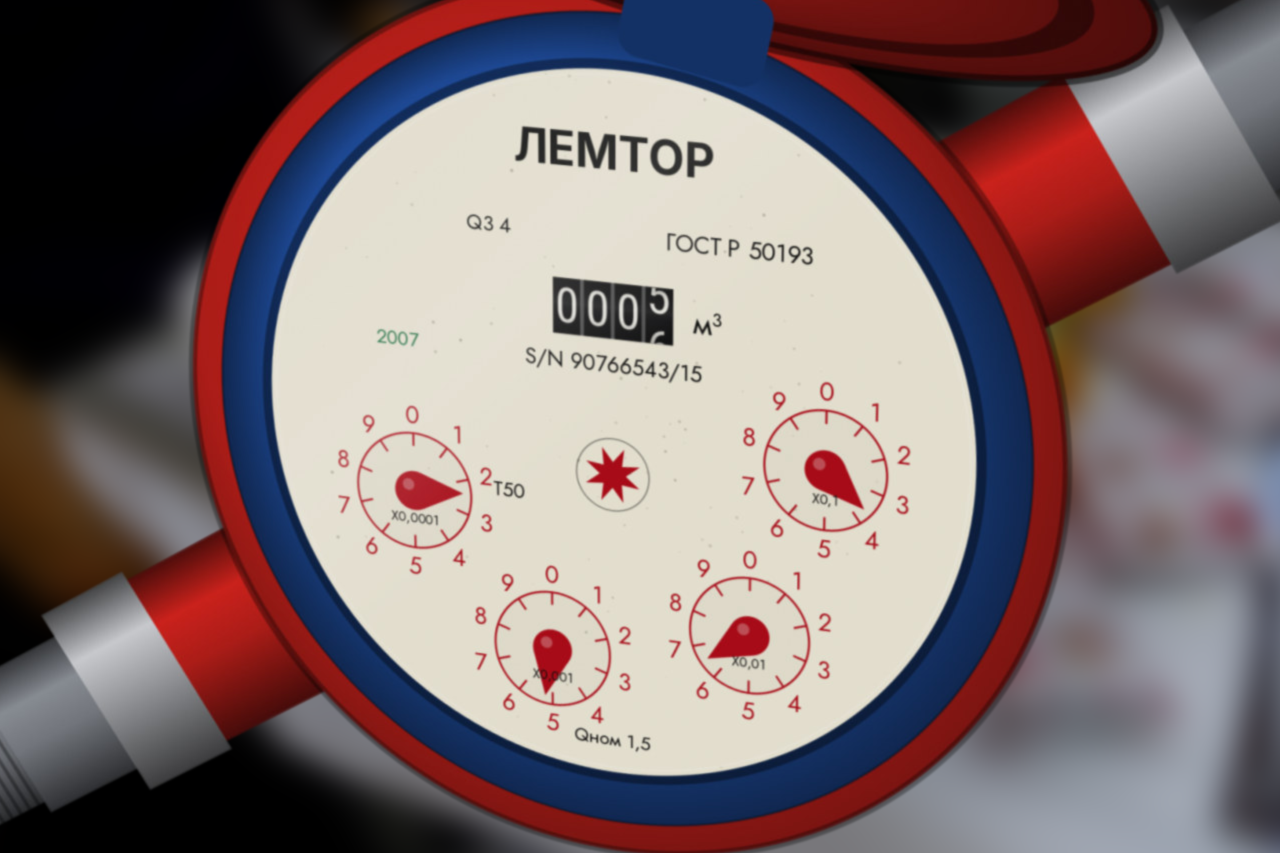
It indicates 5.3652; m³
